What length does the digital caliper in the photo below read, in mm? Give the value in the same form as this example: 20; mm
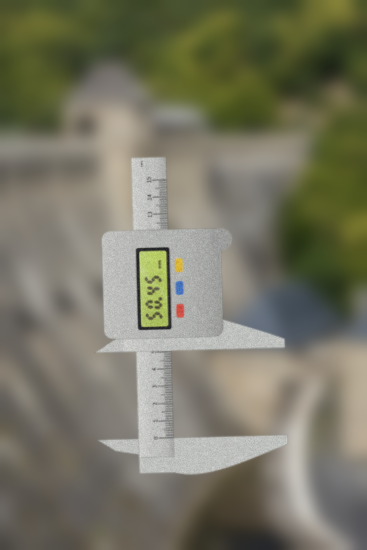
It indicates 50.45; mm
